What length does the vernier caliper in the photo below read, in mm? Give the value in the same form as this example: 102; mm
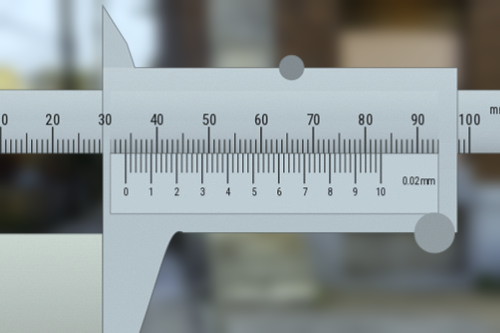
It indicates 34.0; mm
